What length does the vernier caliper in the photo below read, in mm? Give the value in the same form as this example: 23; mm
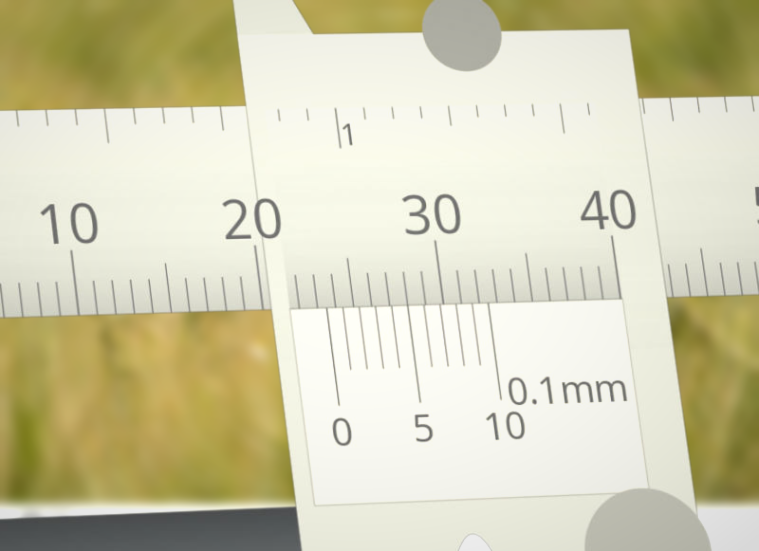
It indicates 23.5; mm
